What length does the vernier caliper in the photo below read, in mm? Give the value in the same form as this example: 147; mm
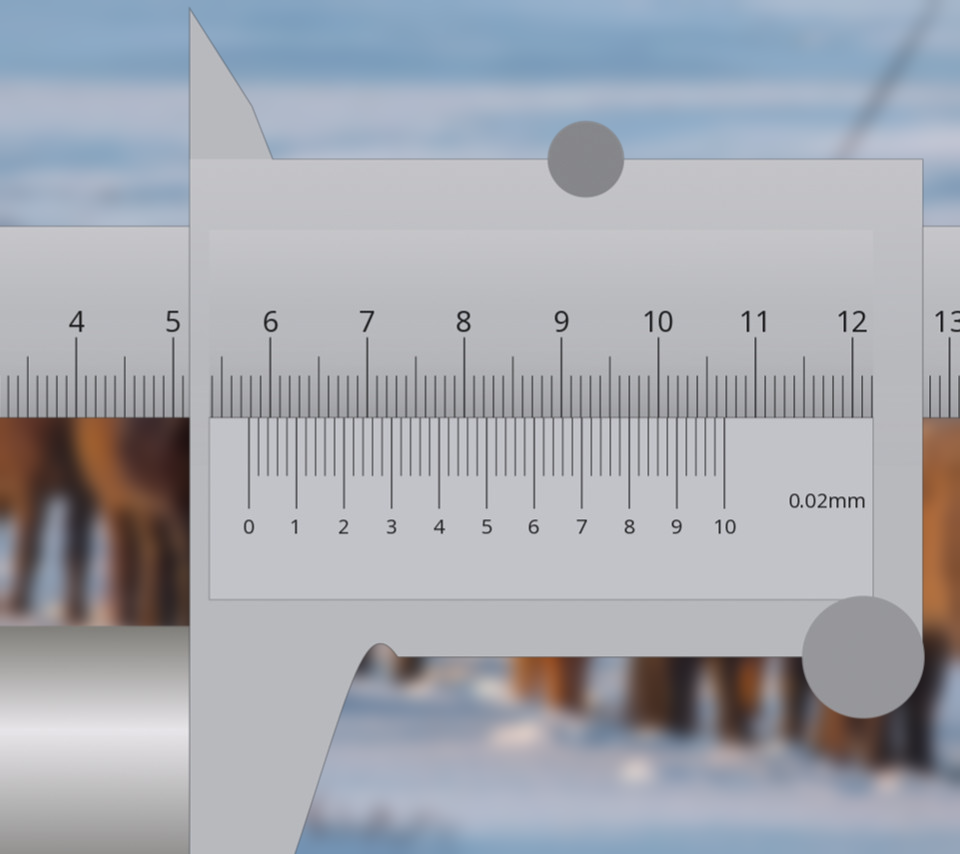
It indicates 57.8; mm
